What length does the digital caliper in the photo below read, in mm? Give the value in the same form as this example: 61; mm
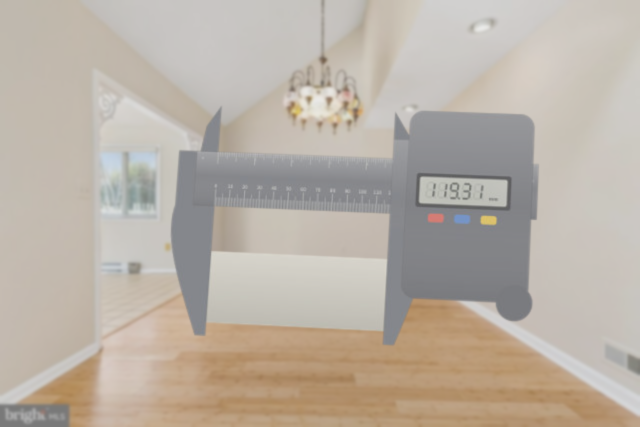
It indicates 119.31; mm
